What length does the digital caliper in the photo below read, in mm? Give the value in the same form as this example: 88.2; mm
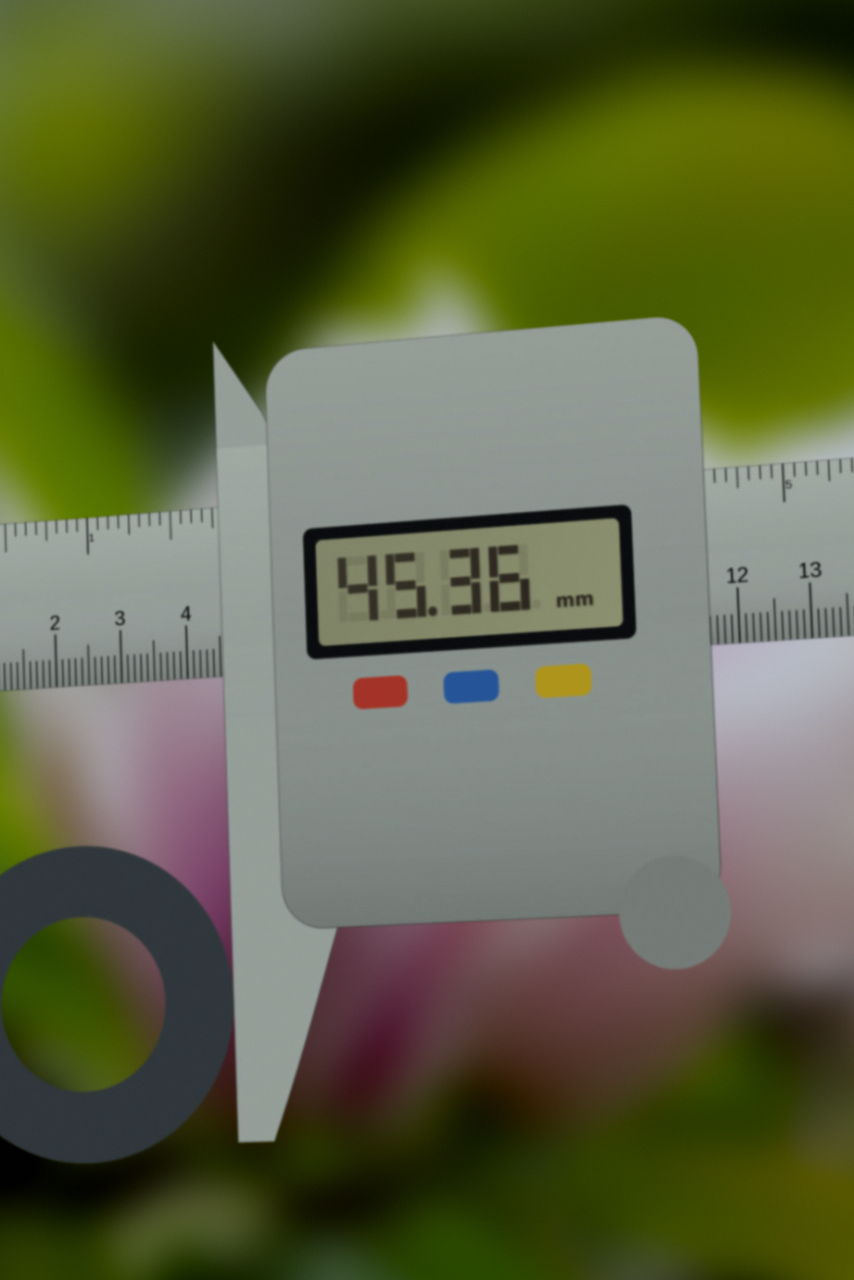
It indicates 45.36; mm
